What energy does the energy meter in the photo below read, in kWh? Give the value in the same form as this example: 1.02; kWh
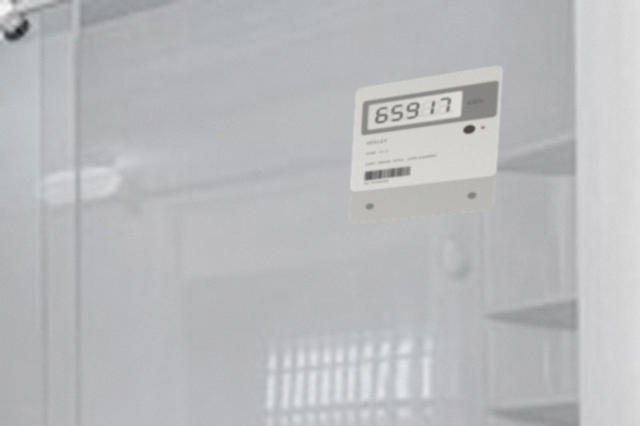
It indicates 65917; kWh
